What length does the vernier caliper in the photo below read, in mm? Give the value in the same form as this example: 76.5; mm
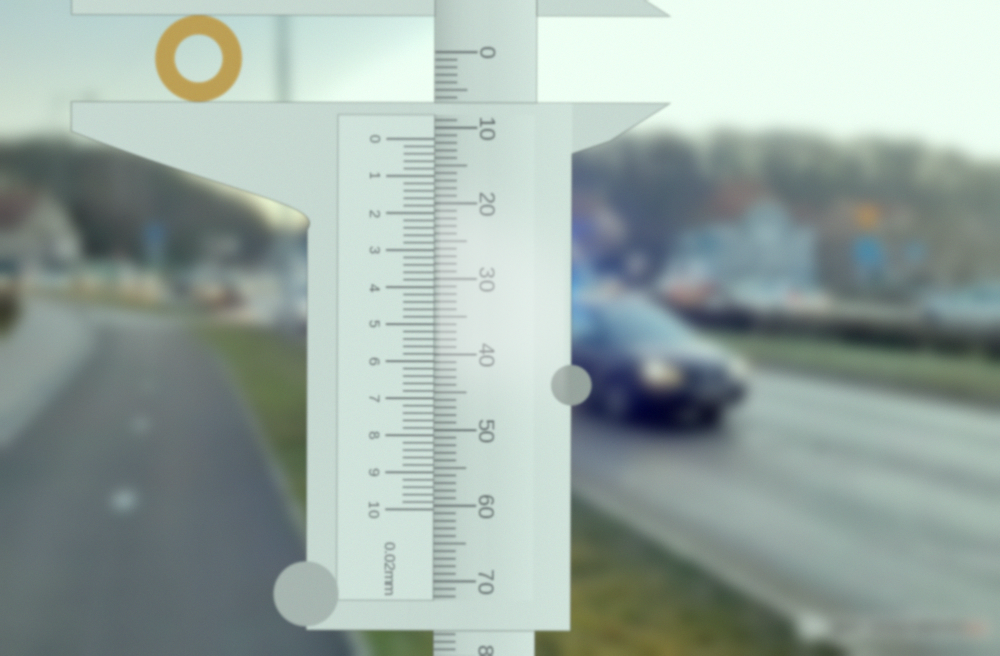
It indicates 11.5; mm
